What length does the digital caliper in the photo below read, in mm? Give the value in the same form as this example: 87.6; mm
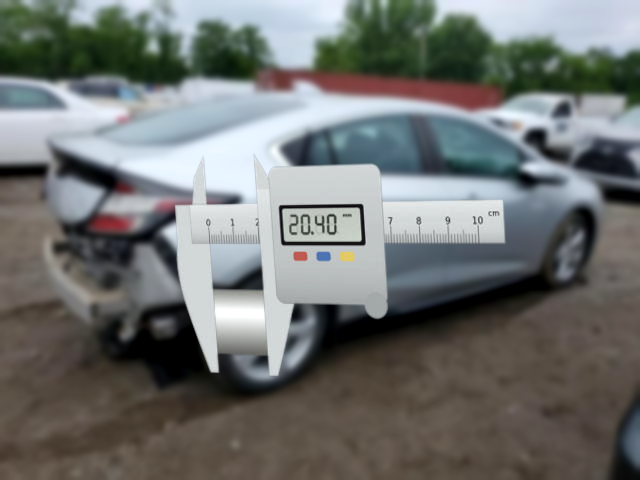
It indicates 20.40; mm
